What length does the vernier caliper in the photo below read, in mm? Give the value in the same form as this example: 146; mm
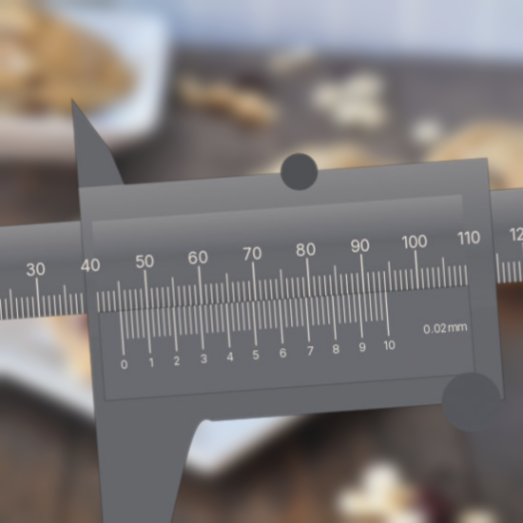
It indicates 45.0; mm
